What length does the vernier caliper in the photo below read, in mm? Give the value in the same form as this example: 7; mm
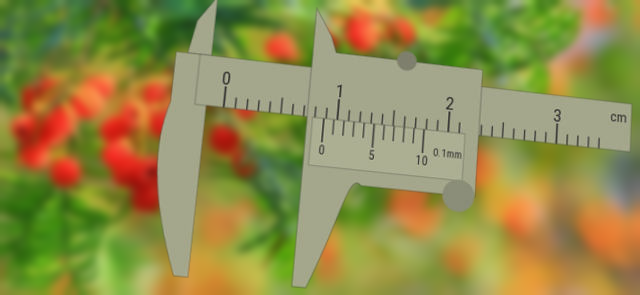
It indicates 8.8; mm
